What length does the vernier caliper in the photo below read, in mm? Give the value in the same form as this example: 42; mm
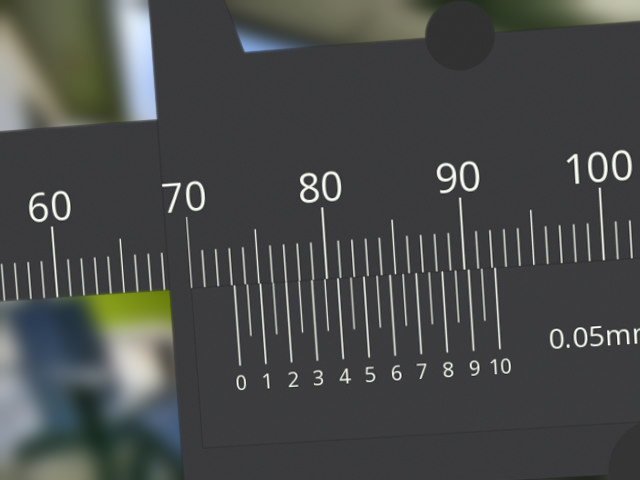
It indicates 73.2; mm
